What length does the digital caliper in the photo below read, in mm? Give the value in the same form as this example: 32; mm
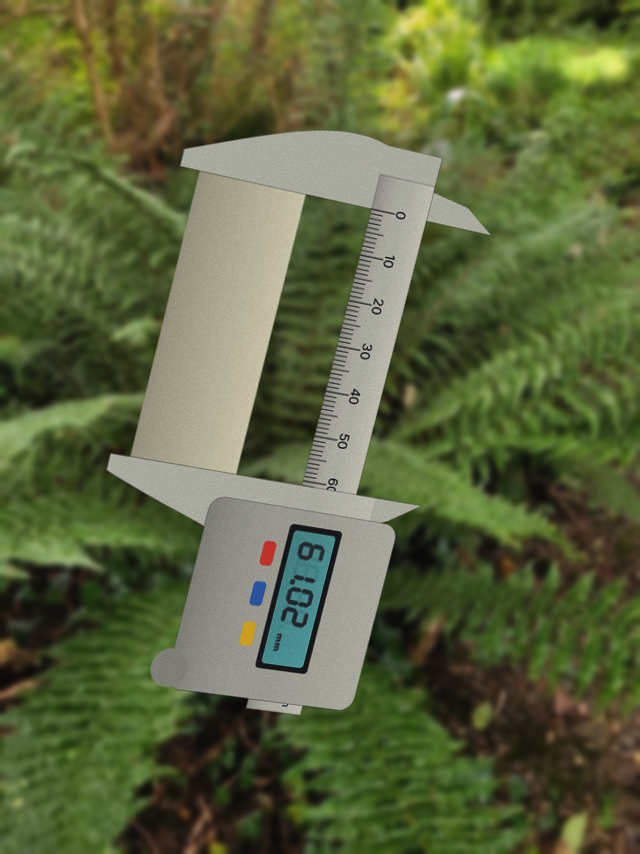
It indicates 61.02; mm
